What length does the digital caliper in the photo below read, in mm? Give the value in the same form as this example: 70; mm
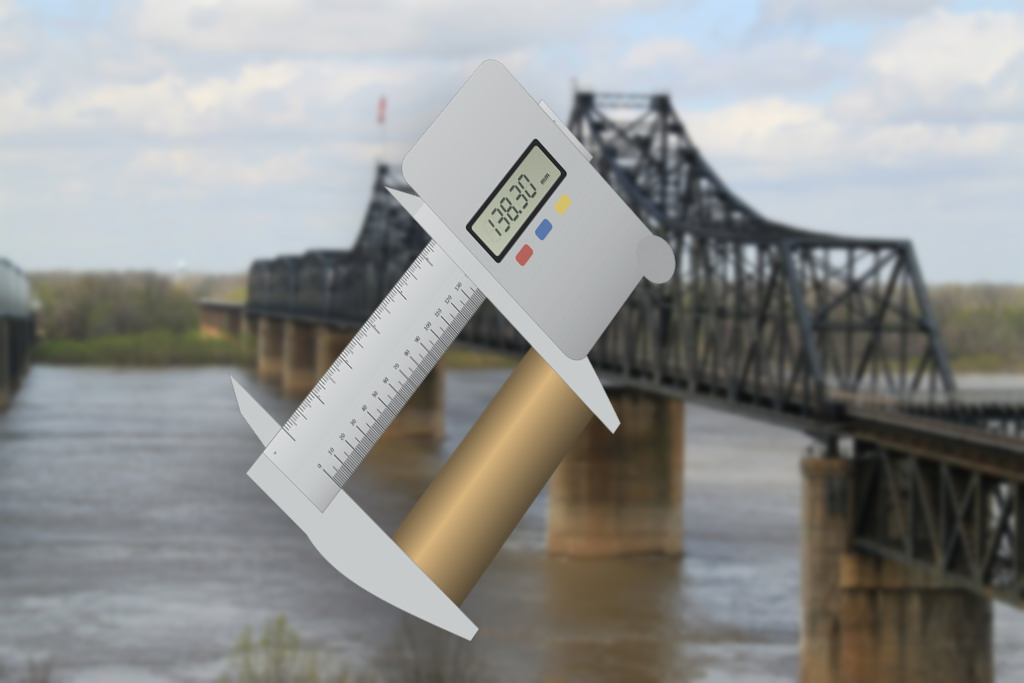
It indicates 138.30; mm
